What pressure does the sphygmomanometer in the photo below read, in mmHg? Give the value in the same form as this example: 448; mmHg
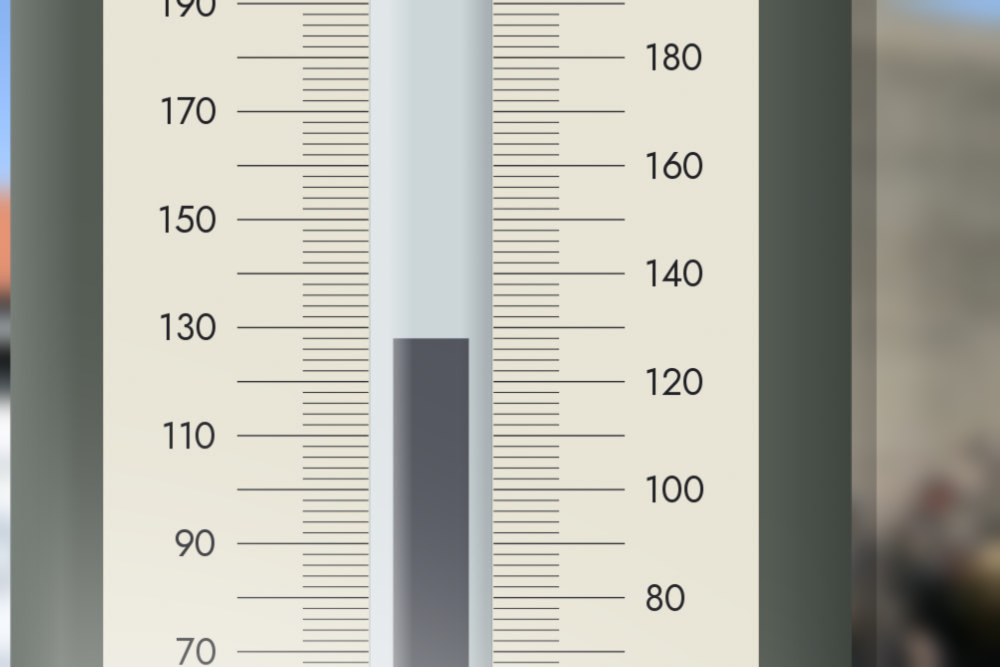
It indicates 128; mmHg
